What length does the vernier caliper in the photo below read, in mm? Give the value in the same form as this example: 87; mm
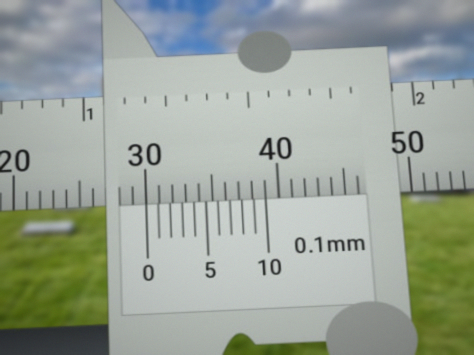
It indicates 30.0; mm
